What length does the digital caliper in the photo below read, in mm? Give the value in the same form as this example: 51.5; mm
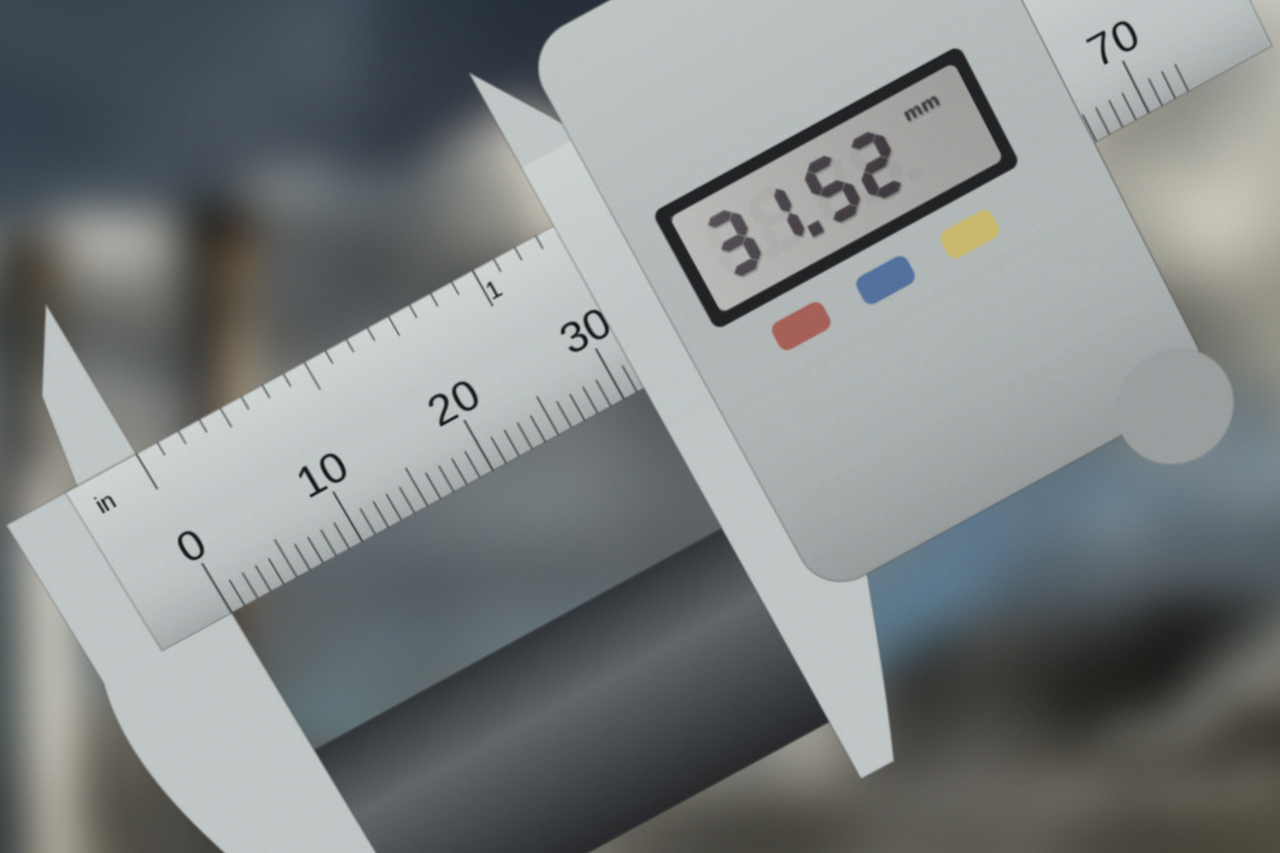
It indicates 31.52; mm
